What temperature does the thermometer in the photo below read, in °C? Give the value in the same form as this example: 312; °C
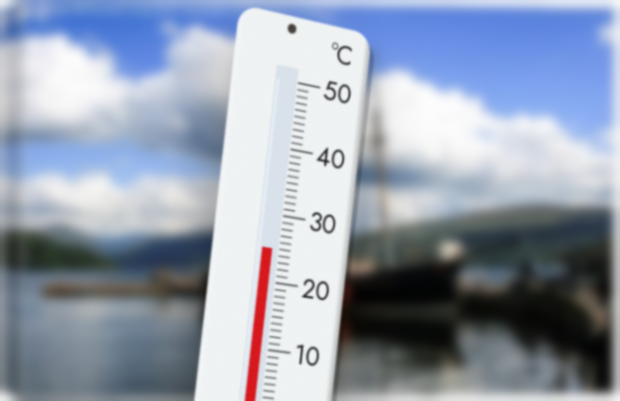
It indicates 25; °C
